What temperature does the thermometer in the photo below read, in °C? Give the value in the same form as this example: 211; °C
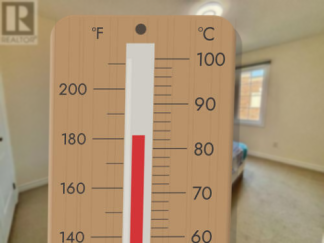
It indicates 83; °C
